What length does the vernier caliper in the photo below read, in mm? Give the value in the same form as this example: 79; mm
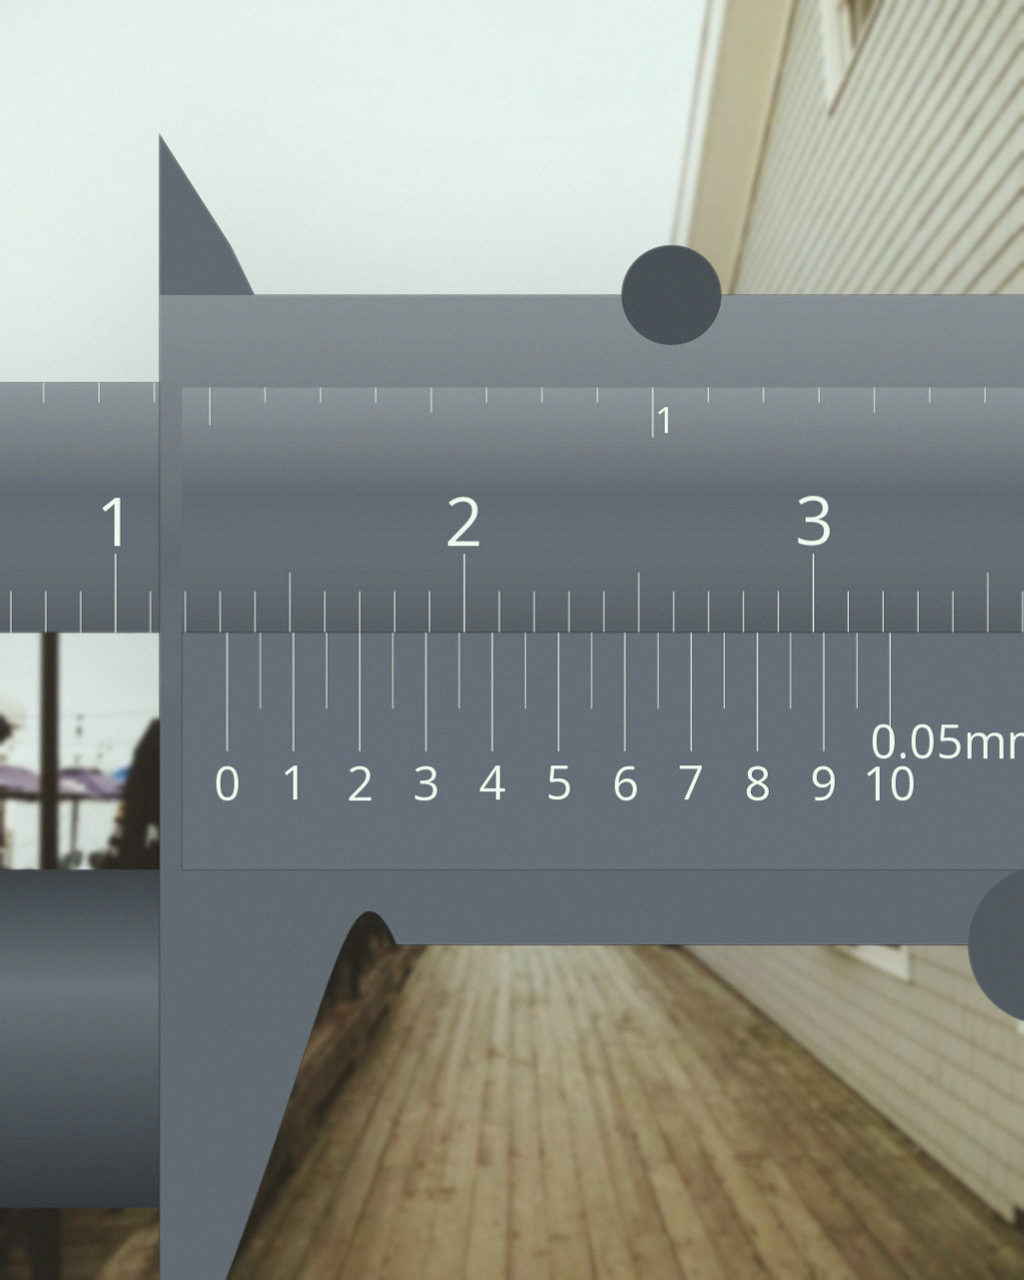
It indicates 13.20; mm
